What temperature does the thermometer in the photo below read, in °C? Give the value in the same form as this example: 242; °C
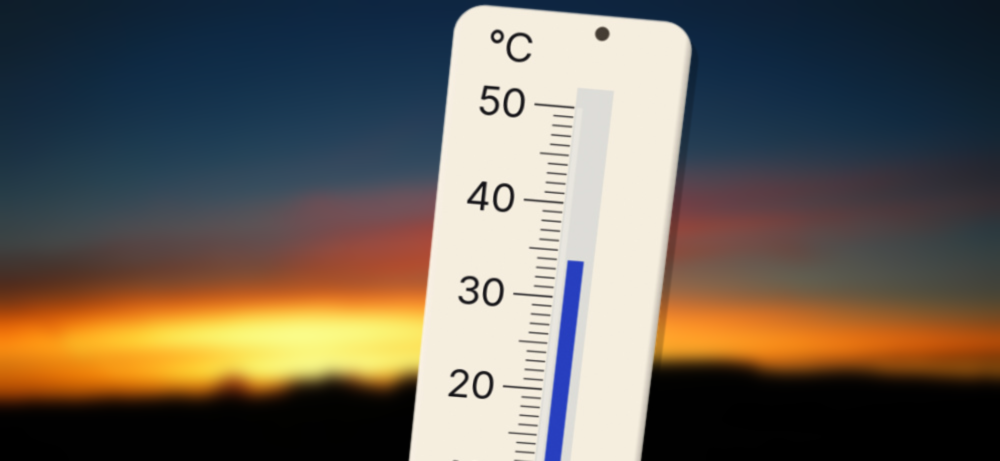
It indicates 34; °C
